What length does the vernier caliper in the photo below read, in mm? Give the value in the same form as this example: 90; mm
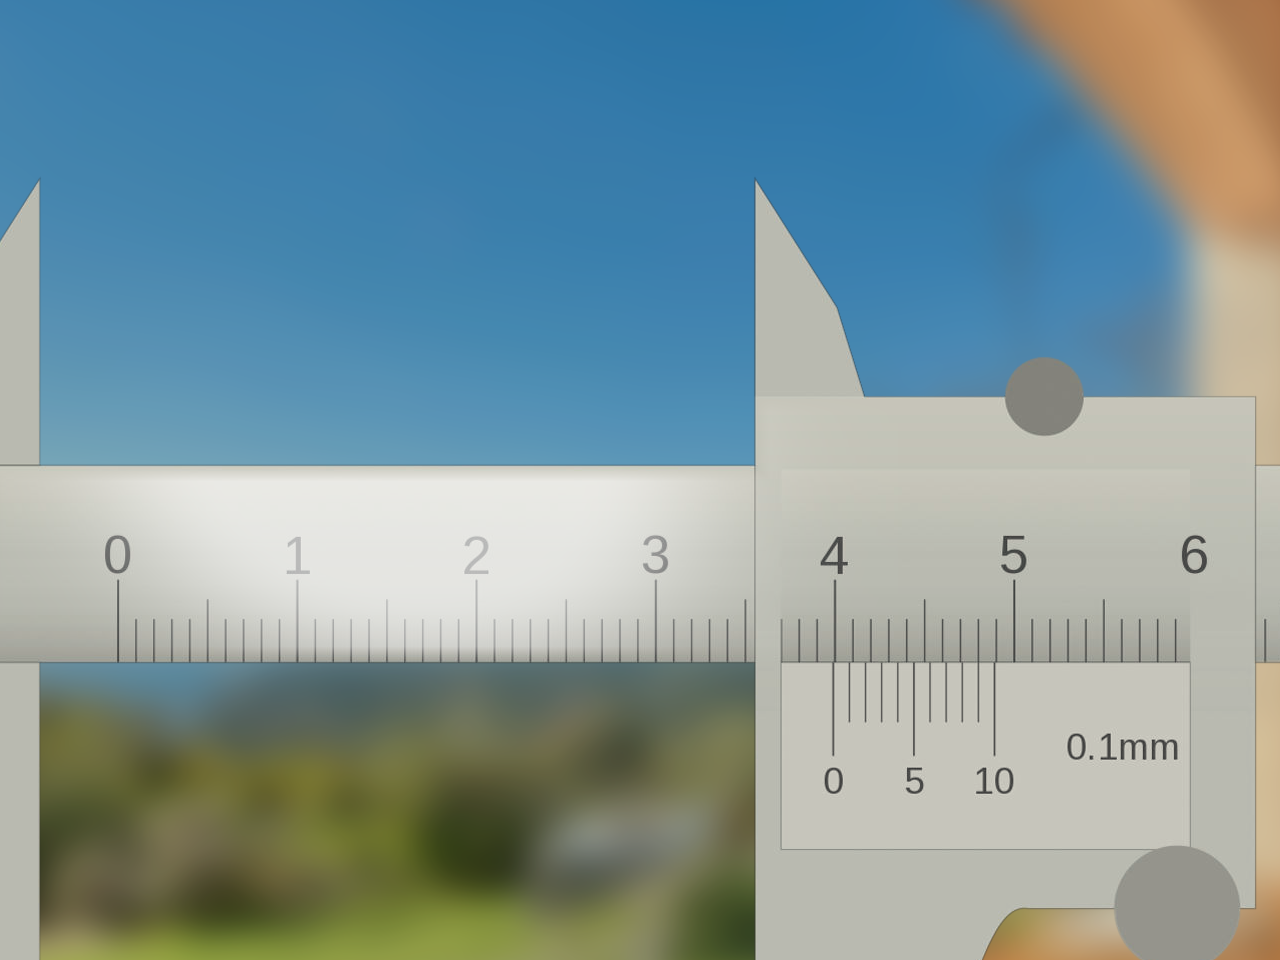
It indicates 39.9; mm
